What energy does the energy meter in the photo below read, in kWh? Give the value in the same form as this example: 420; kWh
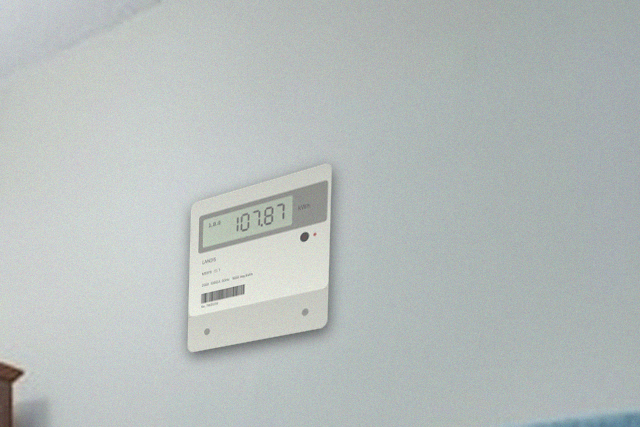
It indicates 107.87; kWh
